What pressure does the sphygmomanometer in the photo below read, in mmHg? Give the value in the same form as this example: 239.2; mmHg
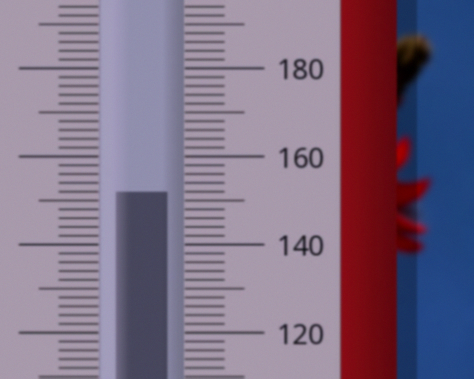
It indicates 152; mmHg
